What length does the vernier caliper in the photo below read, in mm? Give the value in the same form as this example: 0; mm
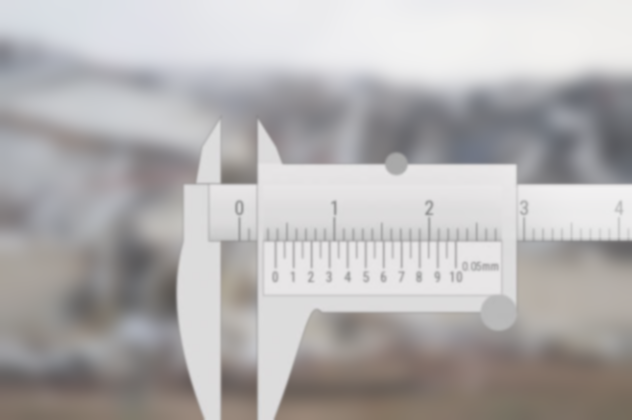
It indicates 3.8; mm
